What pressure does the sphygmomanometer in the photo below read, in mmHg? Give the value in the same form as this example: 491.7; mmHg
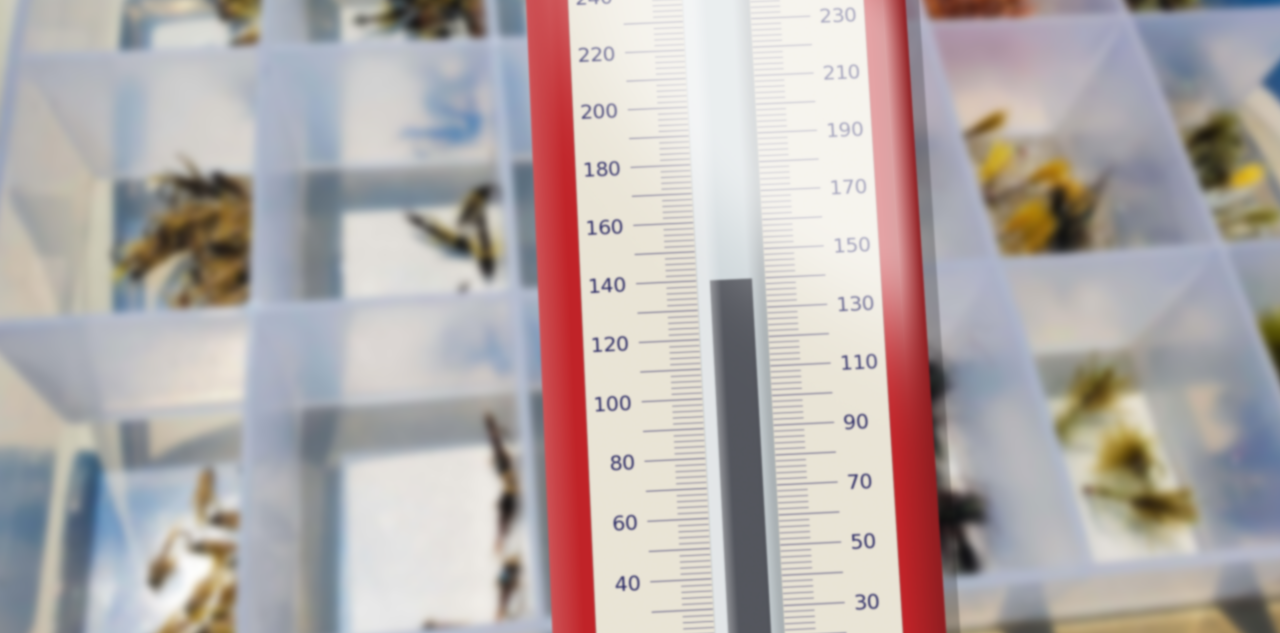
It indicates 140; mmHg
